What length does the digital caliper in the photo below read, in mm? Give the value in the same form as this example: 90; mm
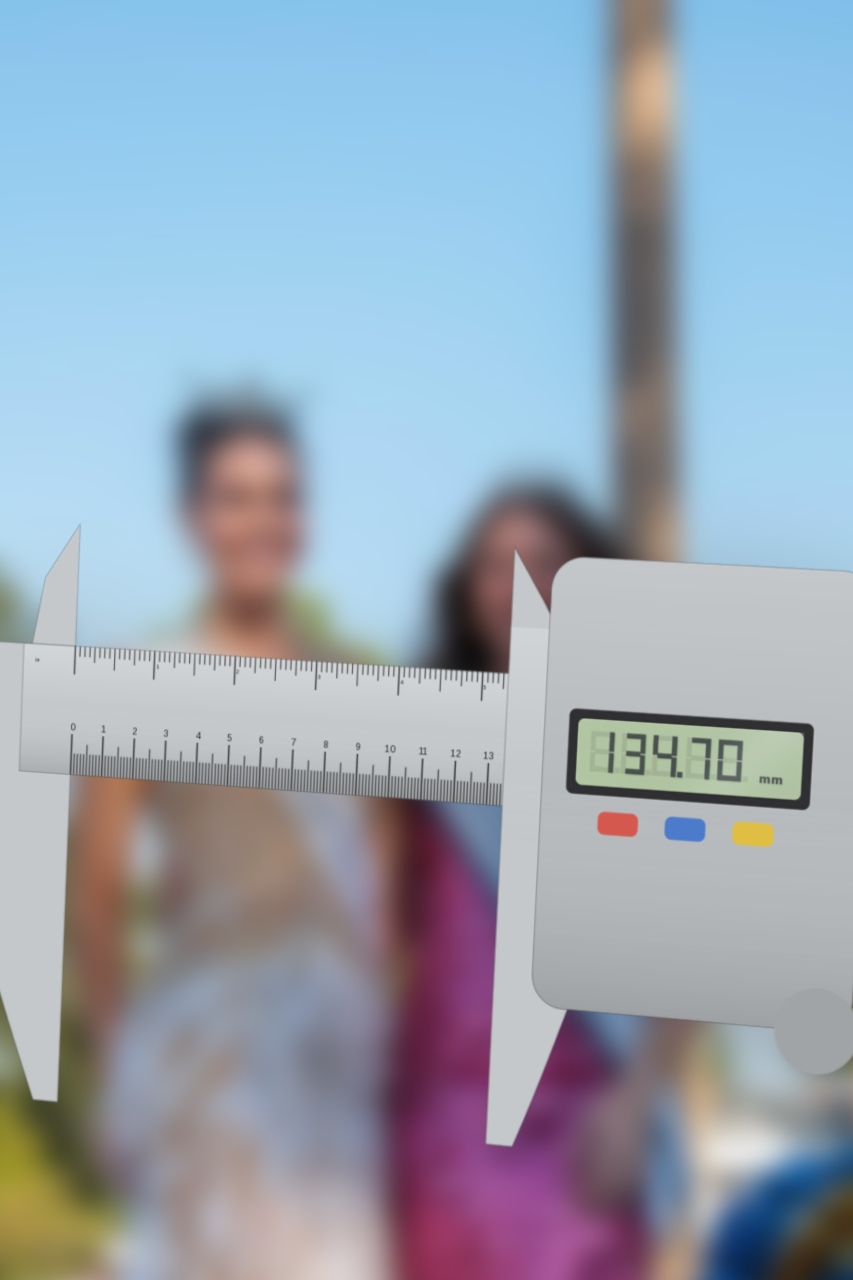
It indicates 134.70; mm
